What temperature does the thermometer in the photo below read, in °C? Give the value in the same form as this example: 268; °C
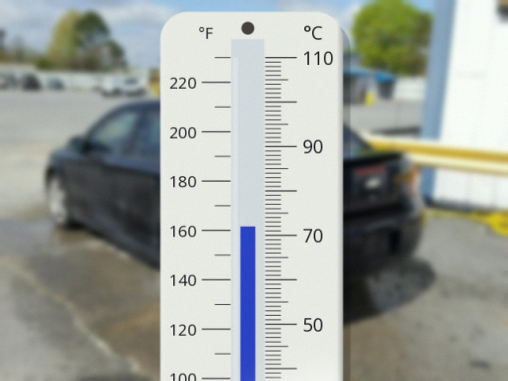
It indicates 72; °C
